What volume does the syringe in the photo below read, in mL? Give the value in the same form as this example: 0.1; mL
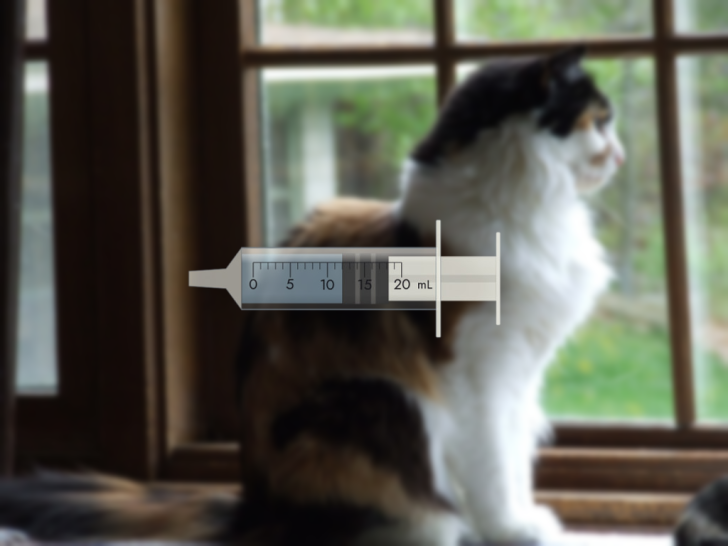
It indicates 12; mL
